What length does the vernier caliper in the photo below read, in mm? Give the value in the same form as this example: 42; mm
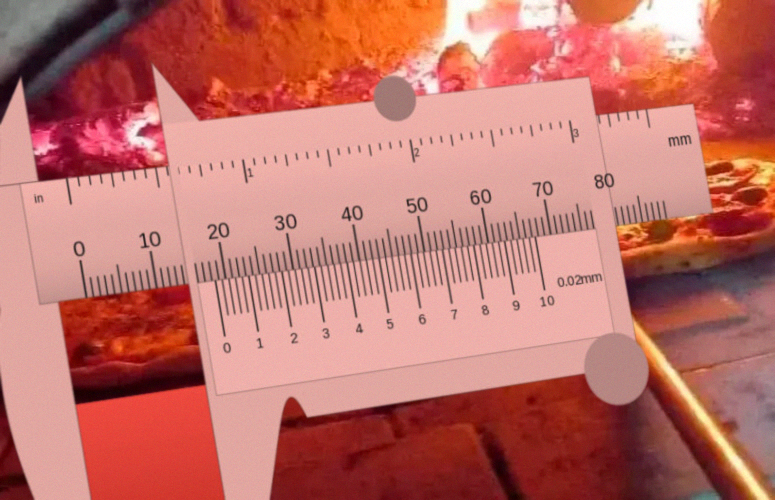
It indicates 18.5; mm
